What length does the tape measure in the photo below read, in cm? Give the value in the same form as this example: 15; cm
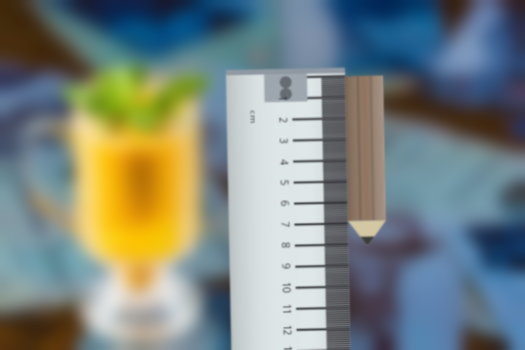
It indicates 8; cm
